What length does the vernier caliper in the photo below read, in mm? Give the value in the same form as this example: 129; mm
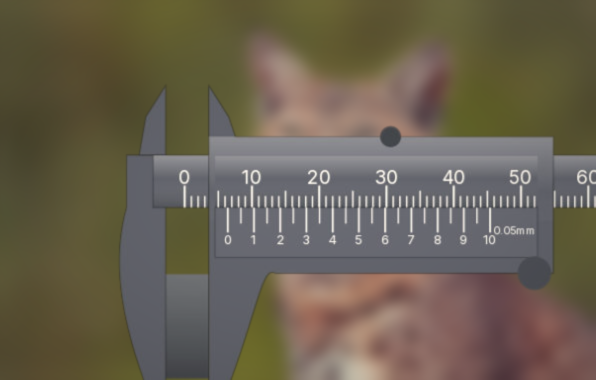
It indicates 6.4; mm
